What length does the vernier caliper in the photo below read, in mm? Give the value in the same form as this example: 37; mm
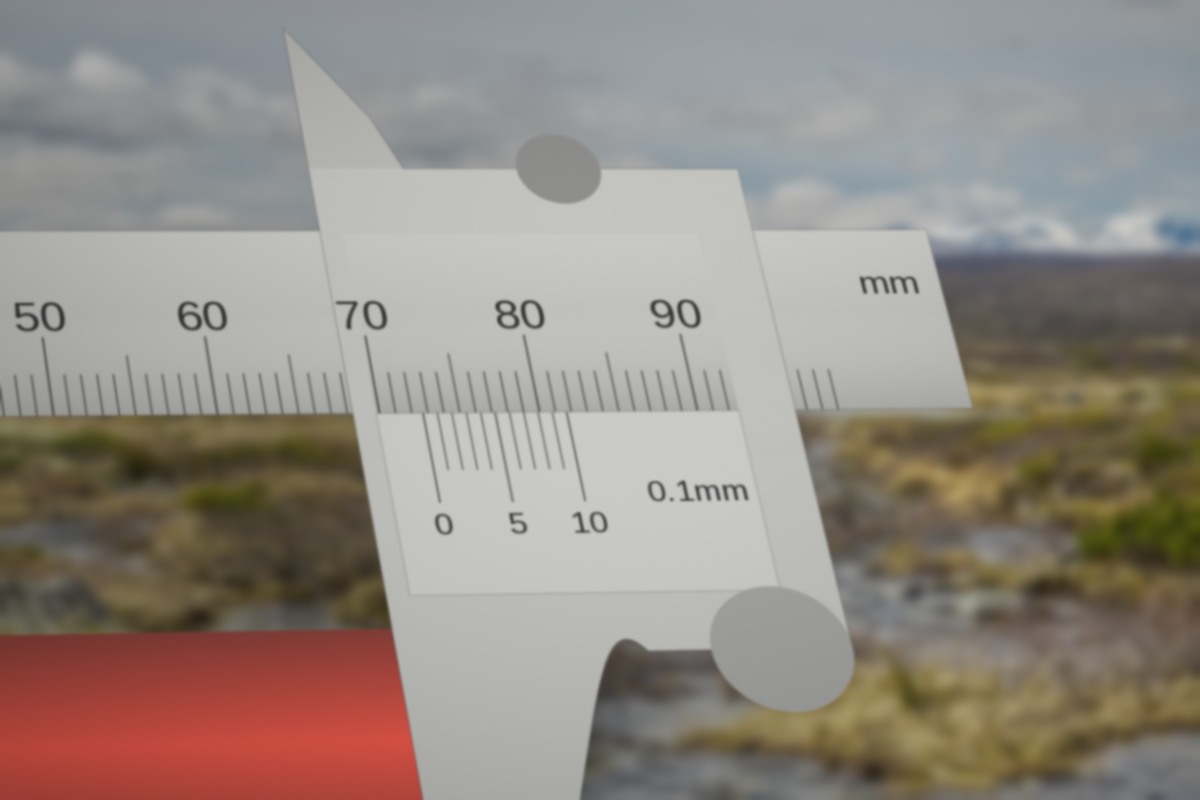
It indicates 72.7; mm
